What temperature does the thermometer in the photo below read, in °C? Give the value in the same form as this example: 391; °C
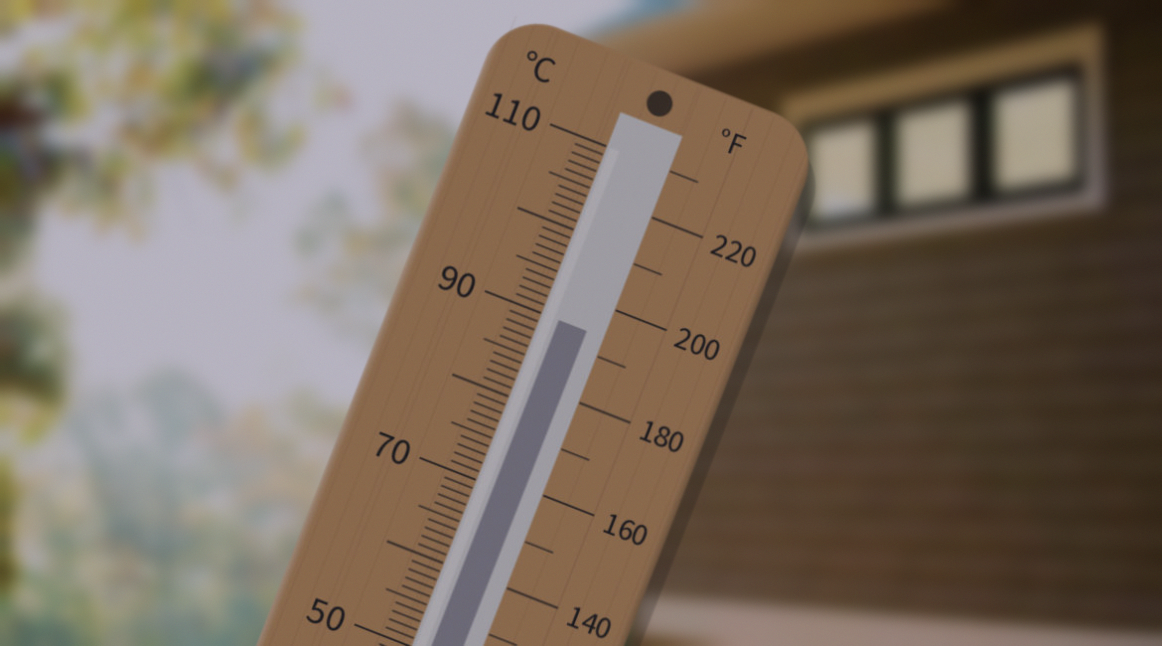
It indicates 90; °C
